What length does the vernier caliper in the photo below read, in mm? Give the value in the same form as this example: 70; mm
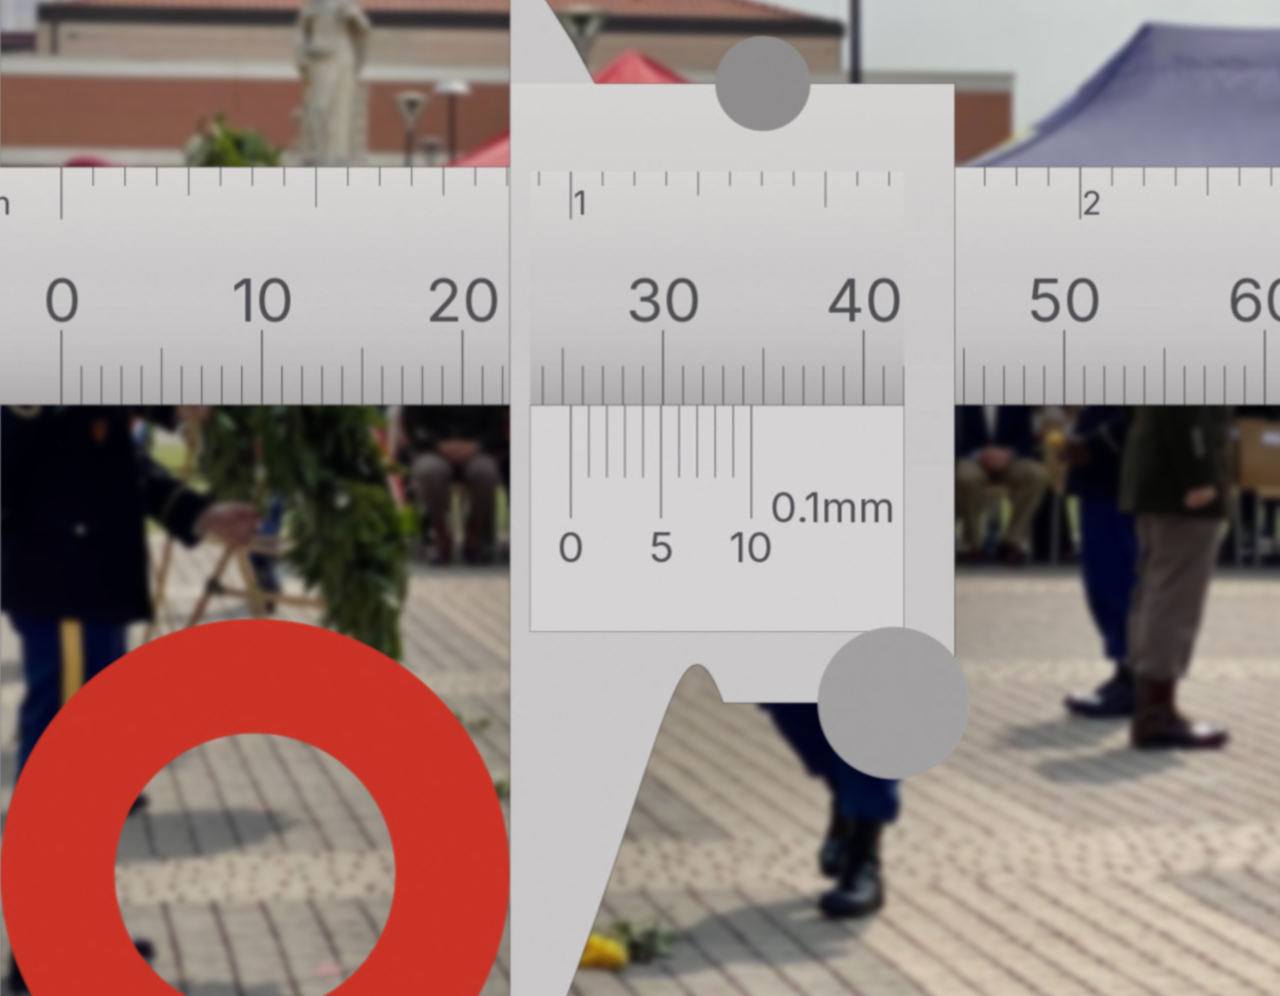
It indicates 25.4; mm
